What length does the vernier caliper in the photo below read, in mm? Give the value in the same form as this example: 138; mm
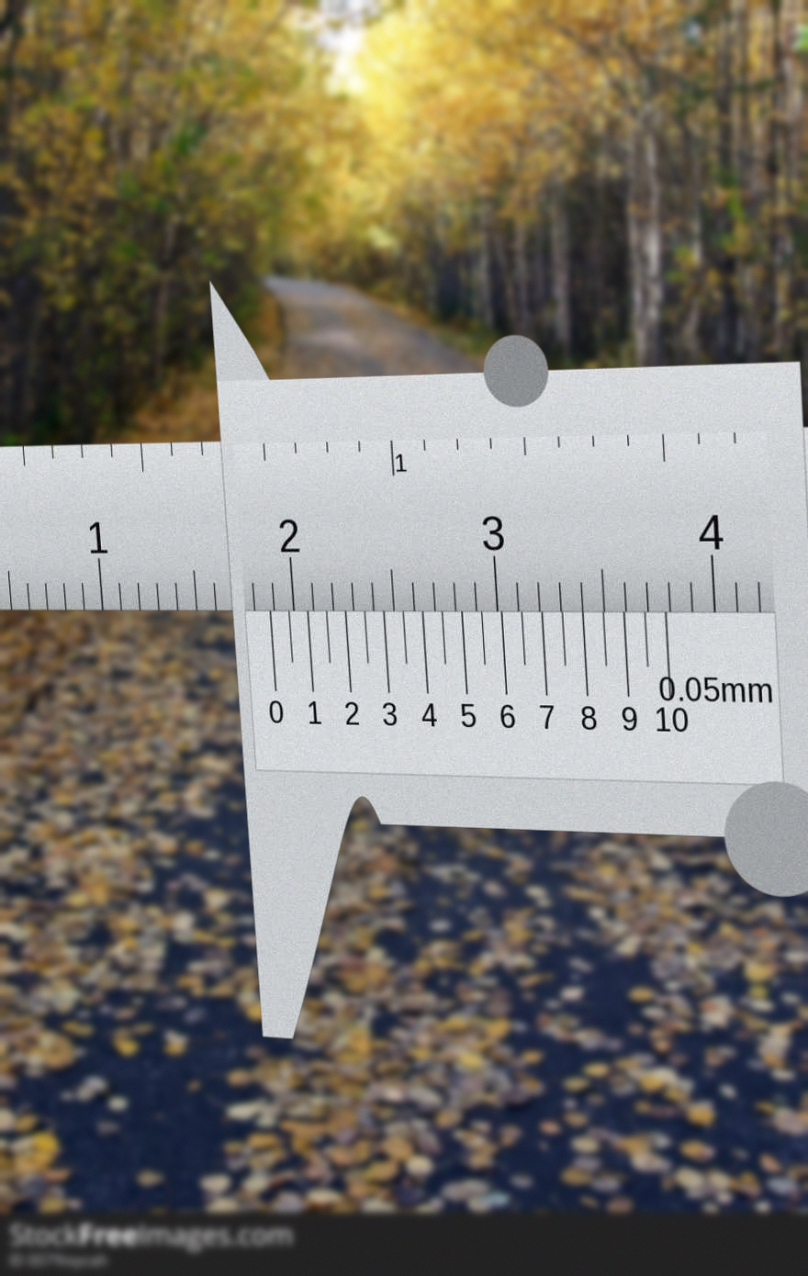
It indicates 18.8; mm
